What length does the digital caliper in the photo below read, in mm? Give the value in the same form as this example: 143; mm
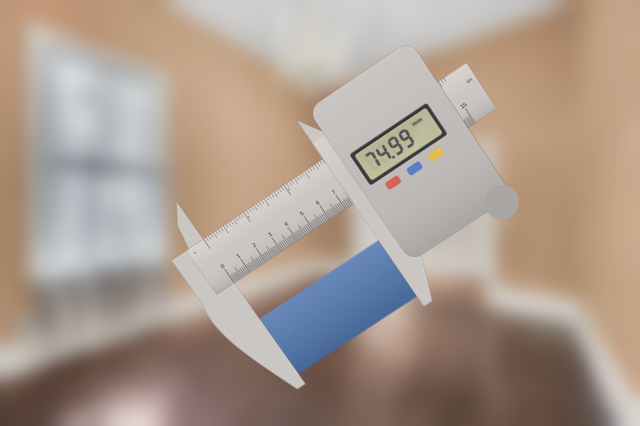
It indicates 74.99; mm
